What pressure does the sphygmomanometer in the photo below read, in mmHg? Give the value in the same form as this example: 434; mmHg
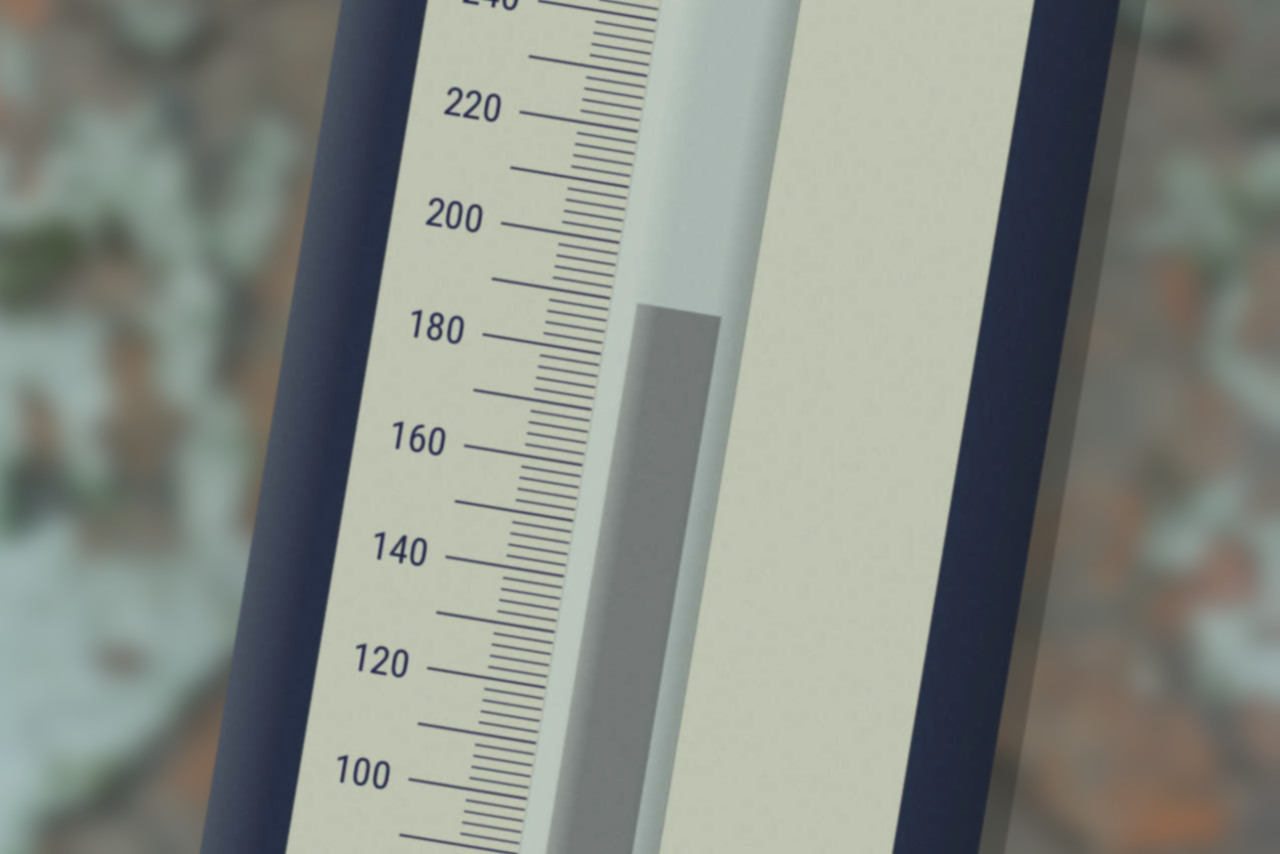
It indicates 190; mmHg
